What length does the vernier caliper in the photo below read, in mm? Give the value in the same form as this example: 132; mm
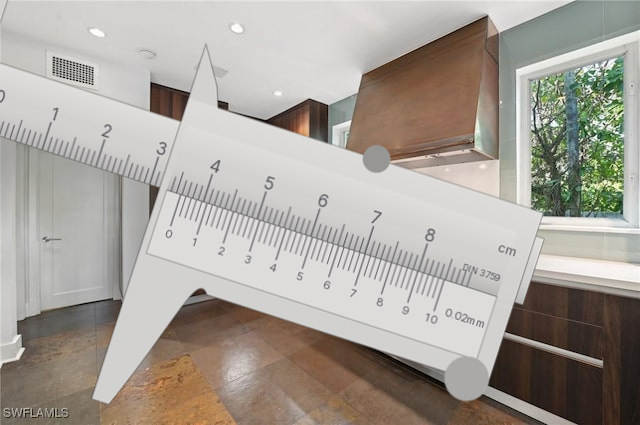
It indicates 35.8; mm
